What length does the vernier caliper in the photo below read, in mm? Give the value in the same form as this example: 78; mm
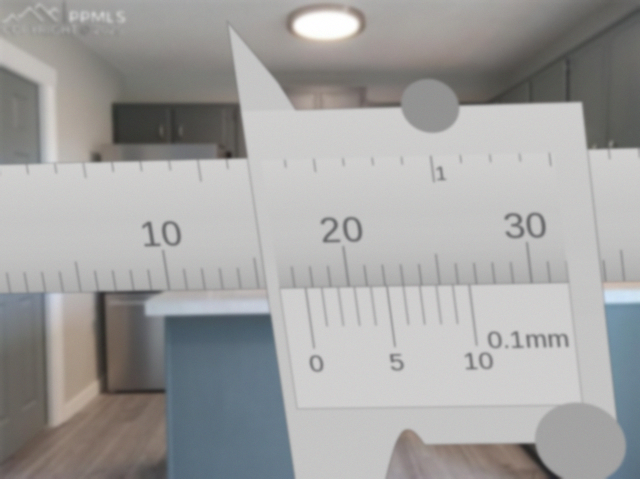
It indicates 17.6; mm
